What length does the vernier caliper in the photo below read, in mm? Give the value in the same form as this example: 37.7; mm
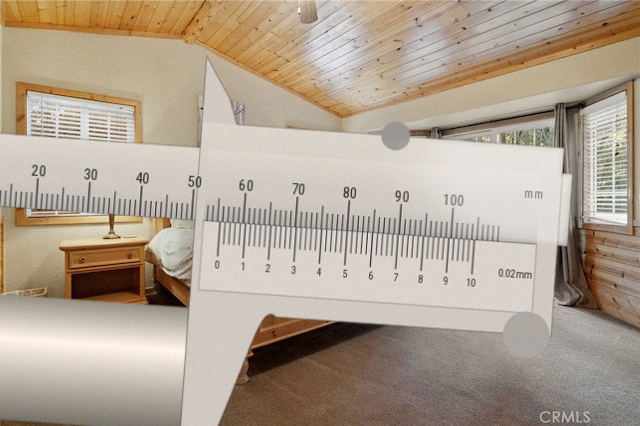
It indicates 55.5; mm
